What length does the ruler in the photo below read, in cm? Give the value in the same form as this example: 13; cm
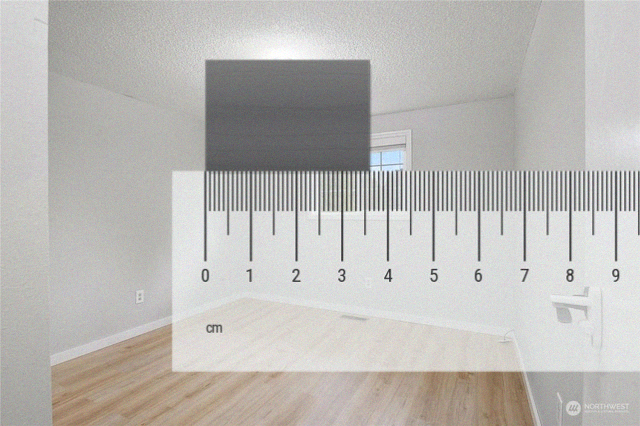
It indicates 3.6; cm
